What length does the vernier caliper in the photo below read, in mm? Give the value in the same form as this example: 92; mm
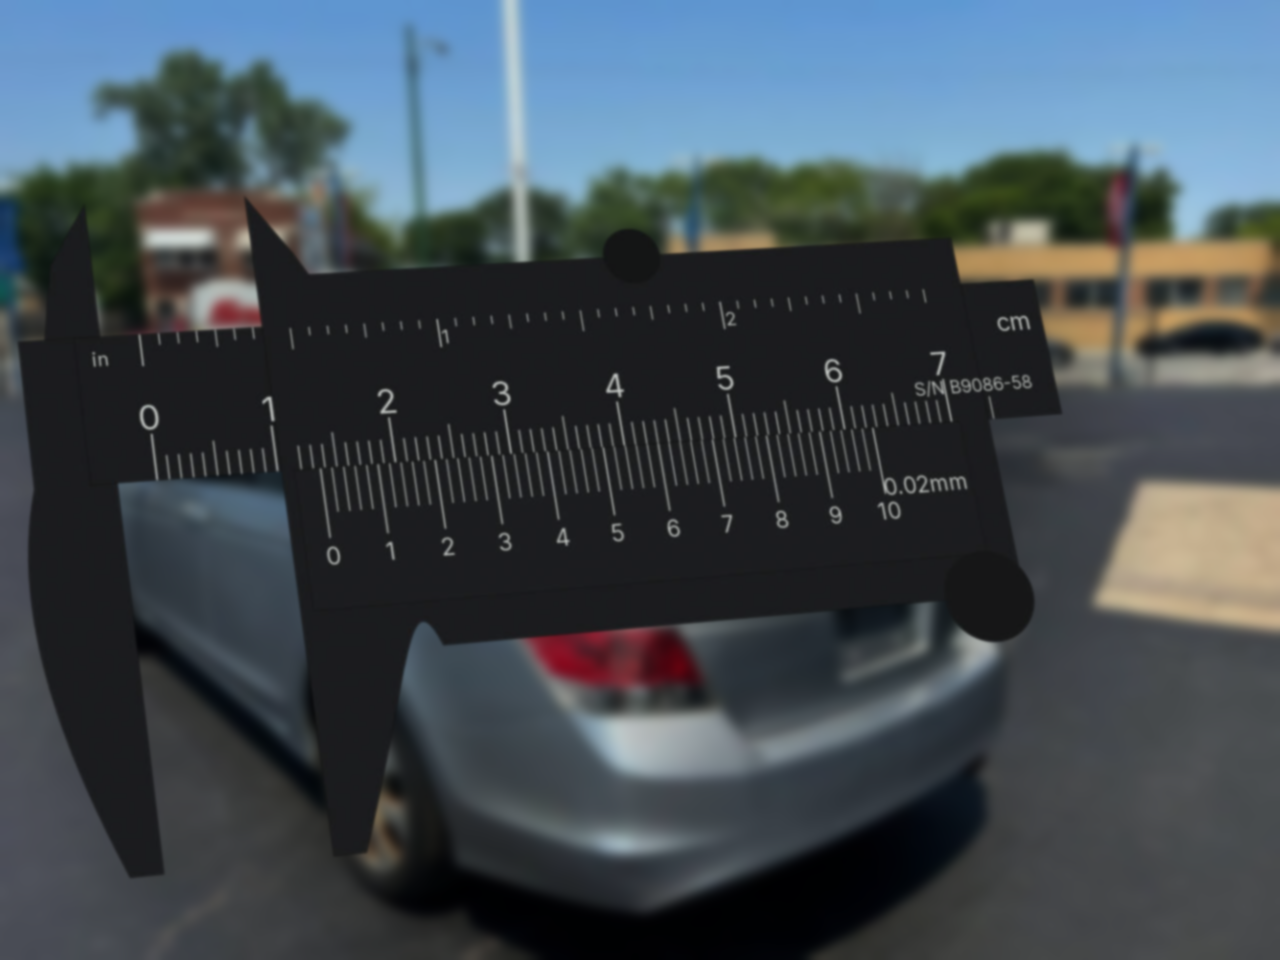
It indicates 13.6; mm
